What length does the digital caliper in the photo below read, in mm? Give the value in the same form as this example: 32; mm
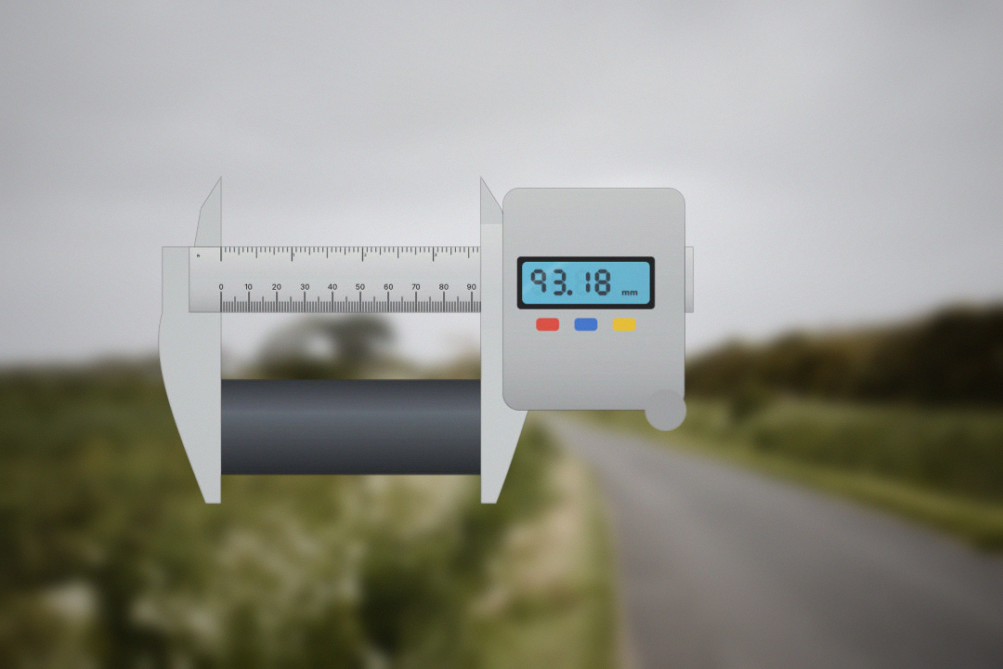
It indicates 93.18; mm
